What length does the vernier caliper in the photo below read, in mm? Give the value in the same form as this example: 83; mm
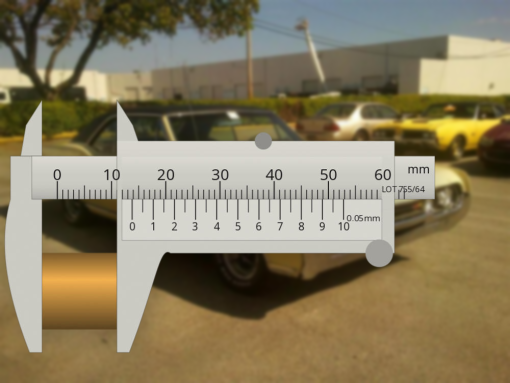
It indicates 13.8; mm
